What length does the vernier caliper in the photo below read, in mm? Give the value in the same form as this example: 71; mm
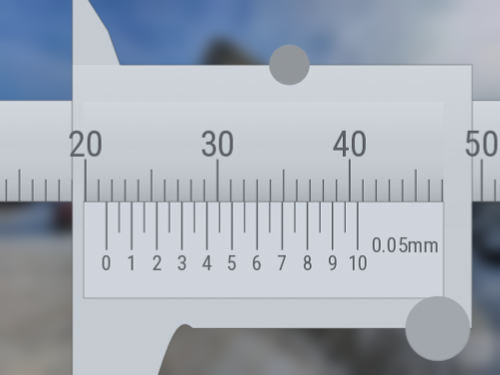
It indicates 21.6; mm
